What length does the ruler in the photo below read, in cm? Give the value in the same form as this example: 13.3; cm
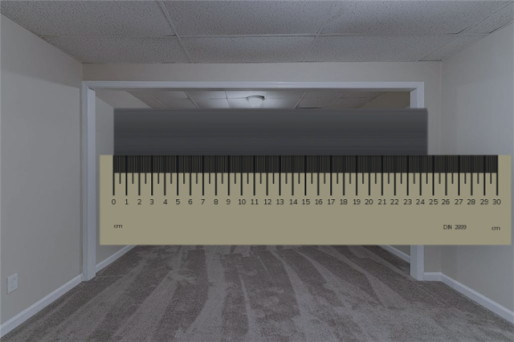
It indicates 24.5; cm
